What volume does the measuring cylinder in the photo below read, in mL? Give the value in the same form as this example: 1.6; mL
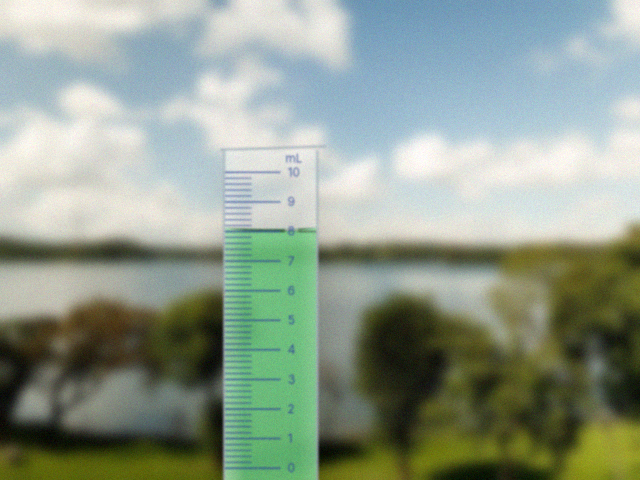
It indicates 8; mL
